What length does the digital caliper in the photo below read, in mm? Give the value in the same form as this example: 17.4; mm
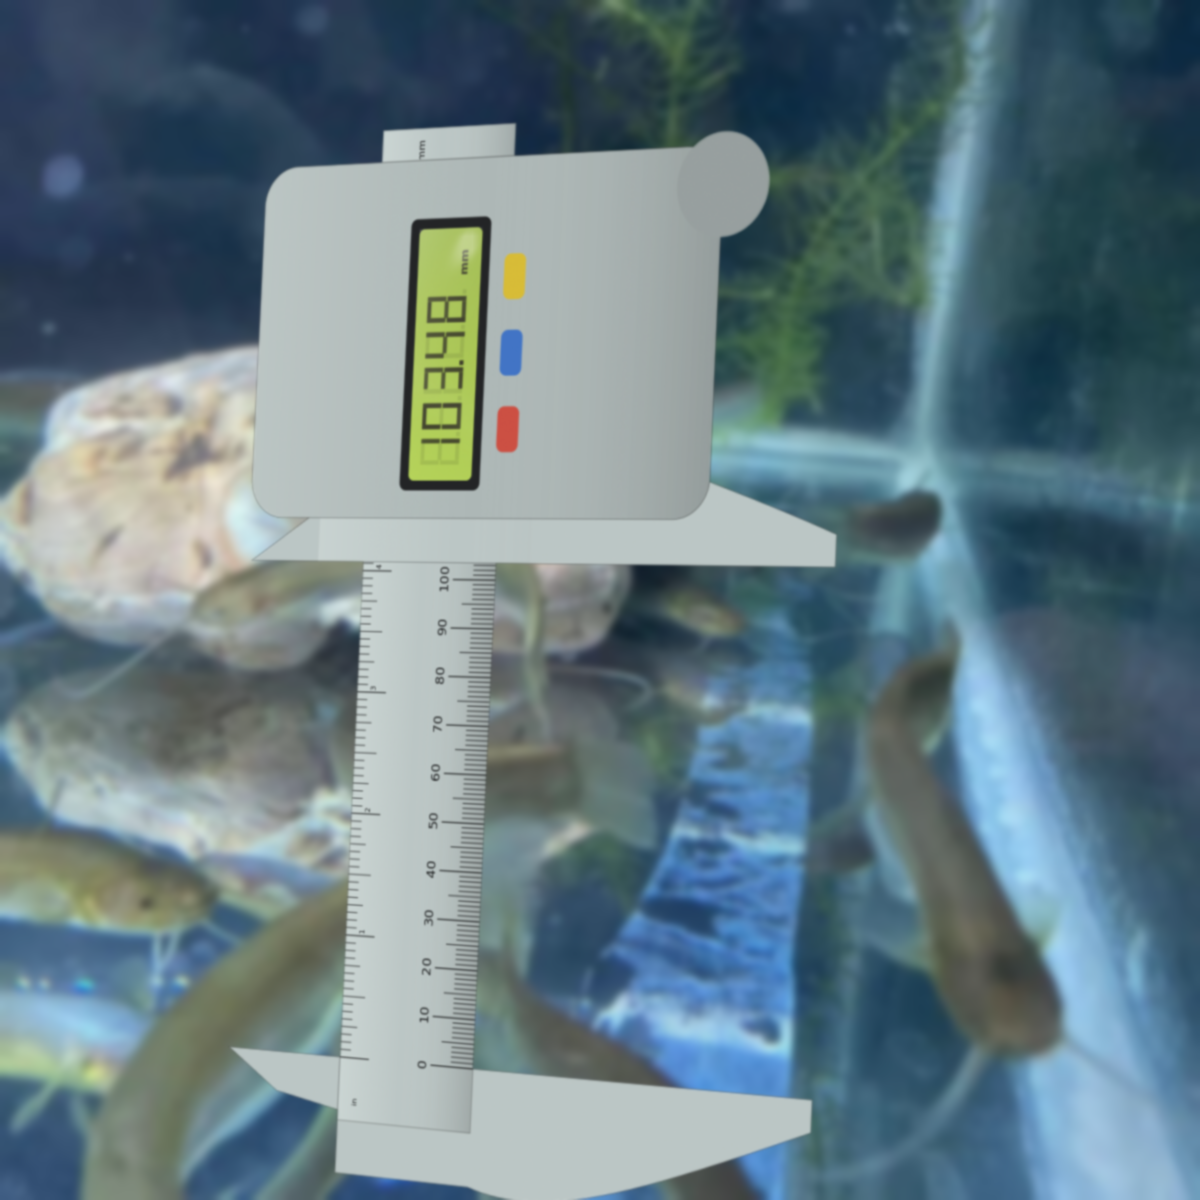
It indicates 103.48; mm
